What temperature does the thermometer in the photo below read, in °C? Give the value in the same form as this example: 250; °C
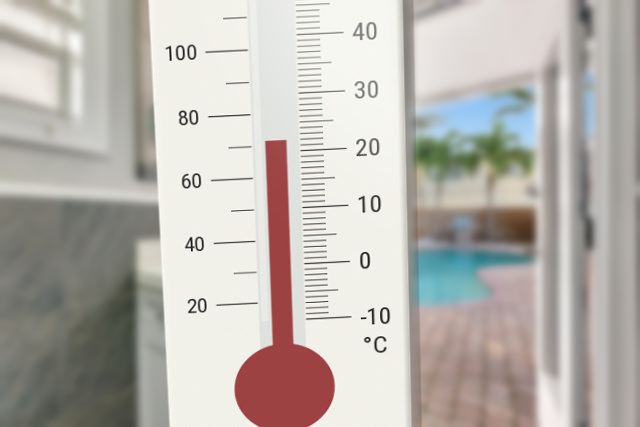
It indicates 22; °C
